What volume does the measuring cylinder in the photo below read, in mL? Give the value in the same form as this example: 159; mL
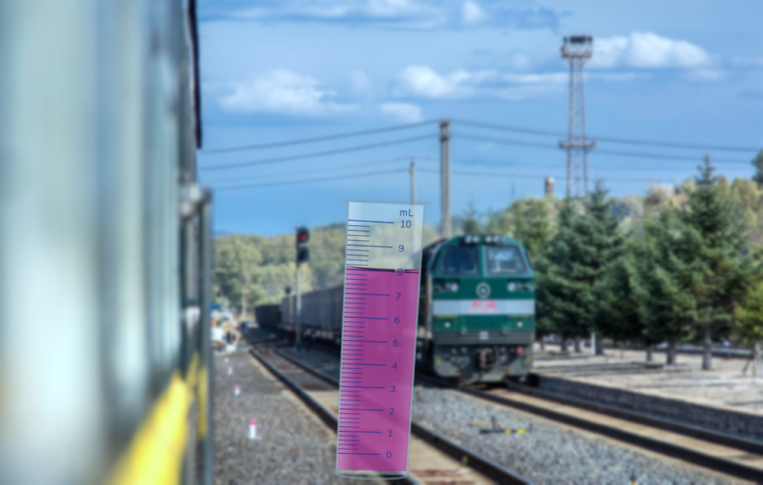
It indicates 8; mL
